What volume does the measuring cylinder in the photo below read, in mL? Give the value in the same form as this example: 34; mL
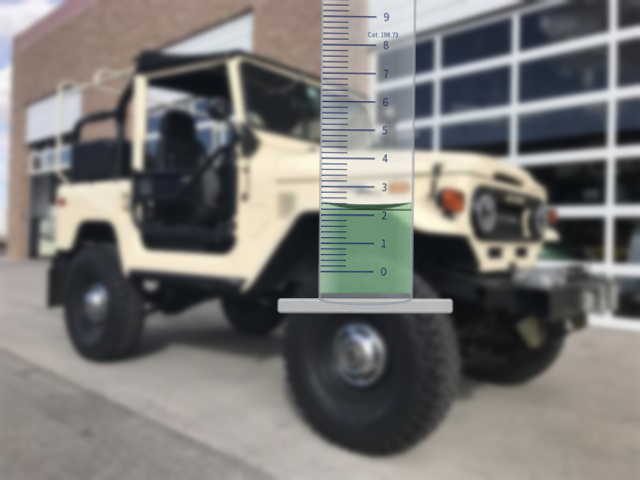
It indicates 2.2; mL
